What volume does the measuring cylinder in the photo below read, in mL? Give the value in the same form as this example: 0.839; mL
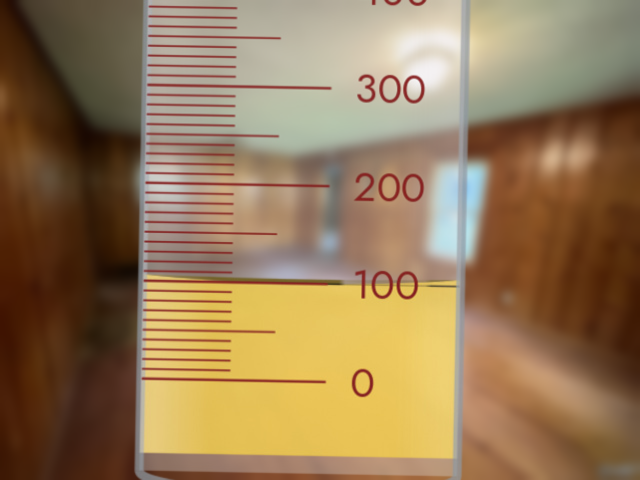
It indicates 100; mL
